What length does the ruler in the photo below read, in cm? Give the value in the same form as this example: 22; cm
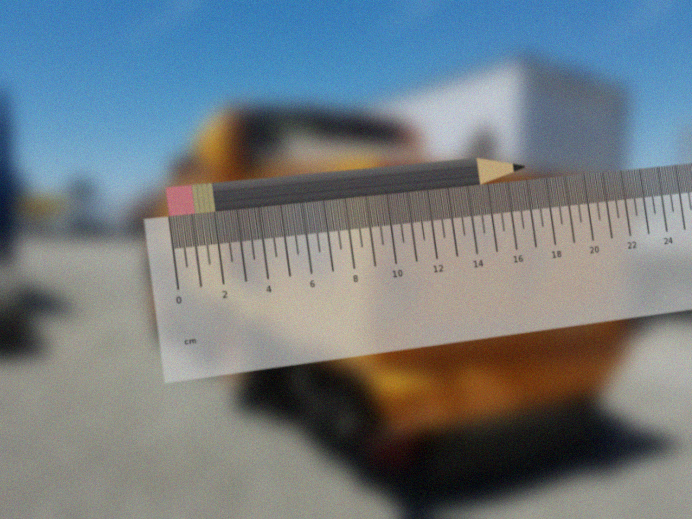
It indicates 17; cm
